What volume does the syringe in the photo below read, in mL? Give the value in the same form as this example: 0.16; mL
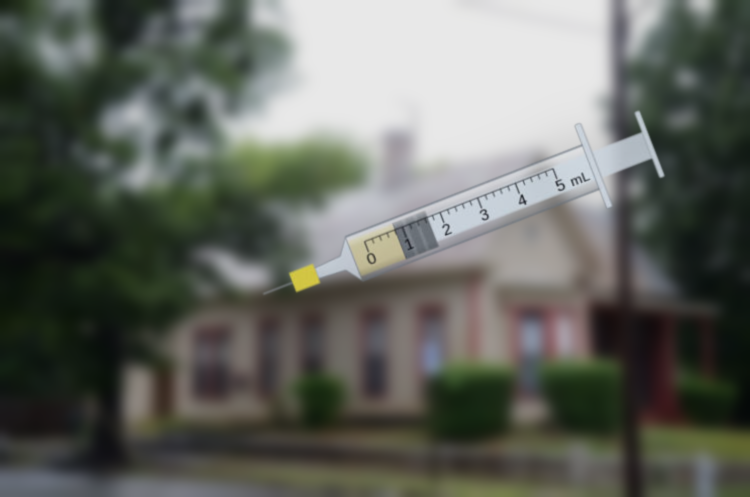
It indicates 0.8; mL
